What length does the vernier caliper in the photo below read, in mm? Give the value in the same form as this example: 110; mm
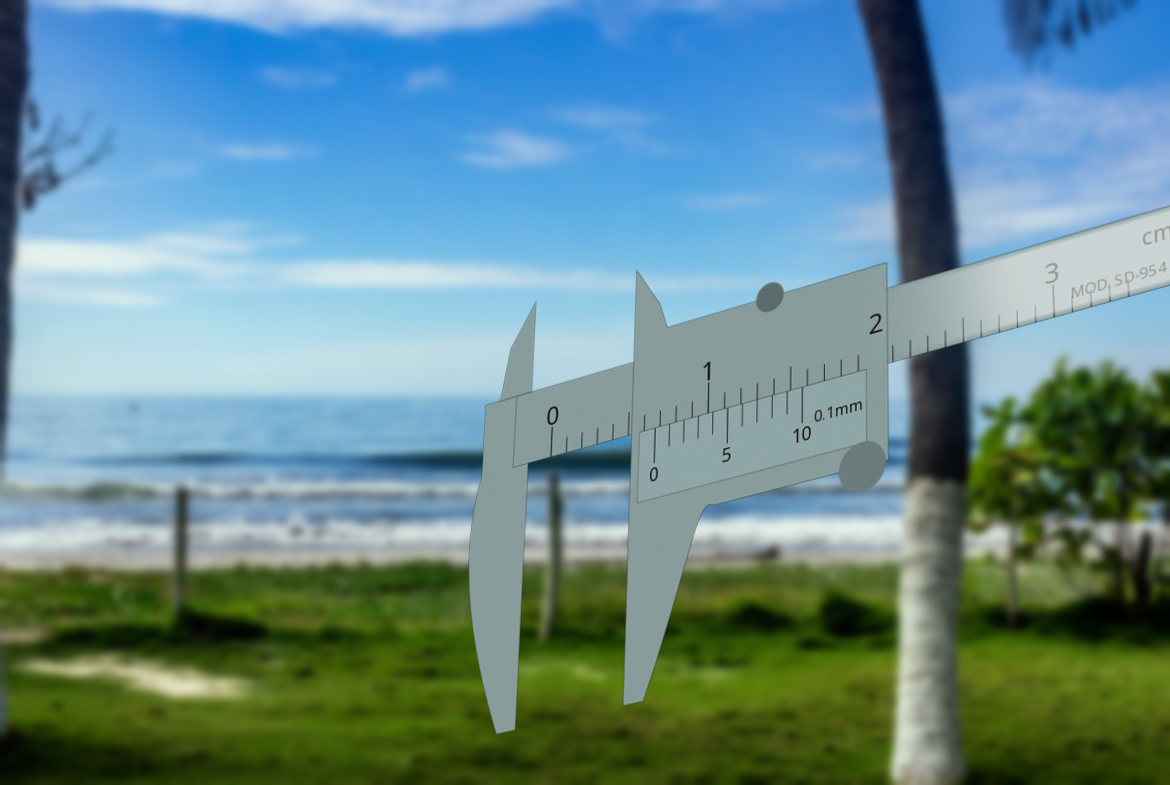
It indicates 6.7; mm
